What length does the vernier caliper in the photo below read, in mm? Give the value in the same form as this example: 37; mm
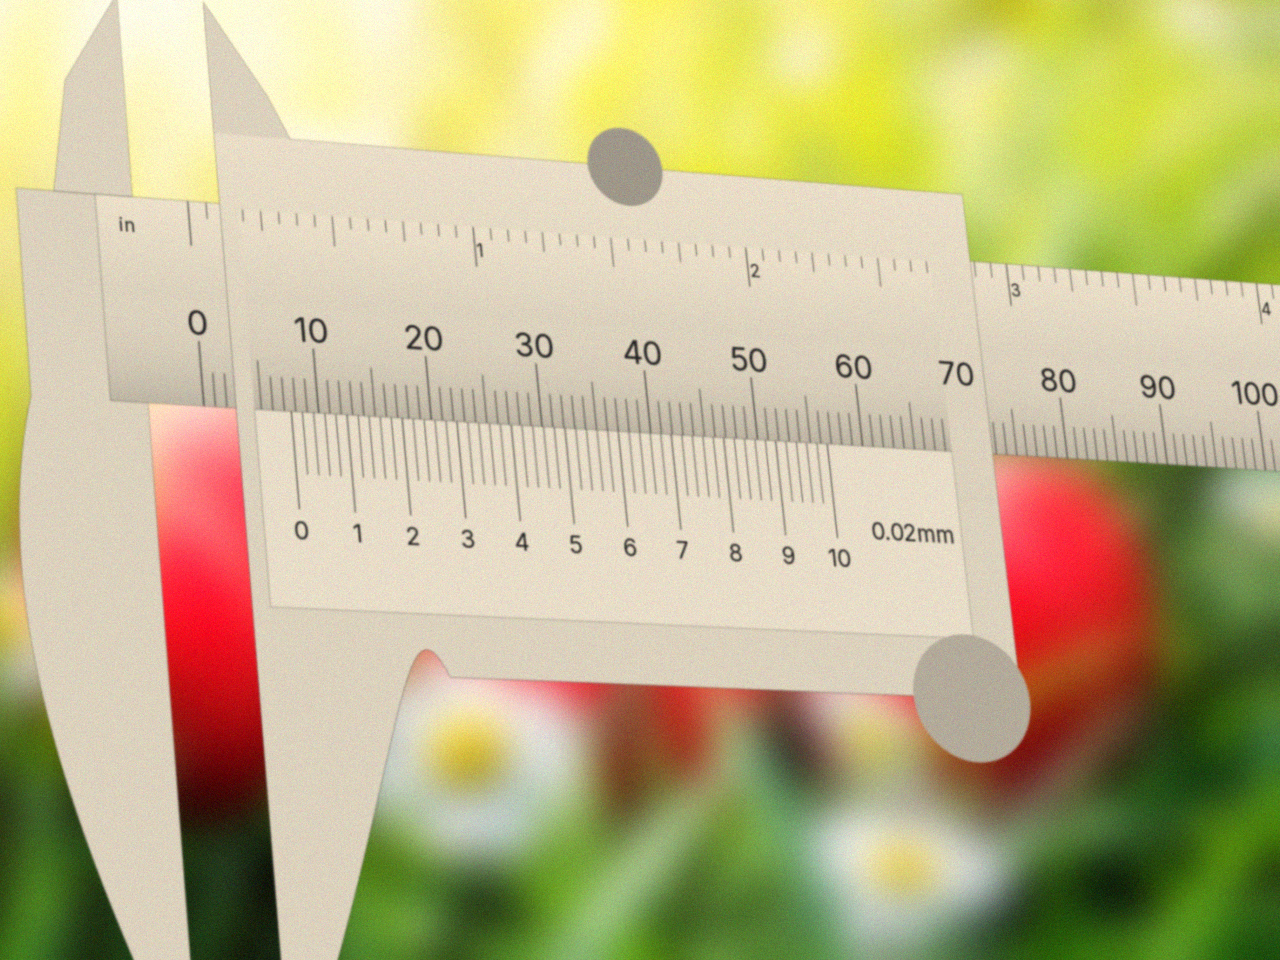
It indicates 7.6; mm
